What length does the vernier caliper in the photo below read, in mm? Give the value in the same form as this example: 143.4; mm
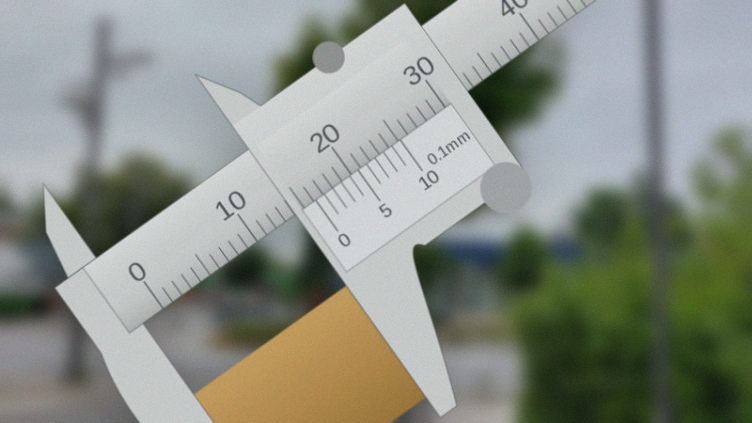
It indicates 16.2; mm
